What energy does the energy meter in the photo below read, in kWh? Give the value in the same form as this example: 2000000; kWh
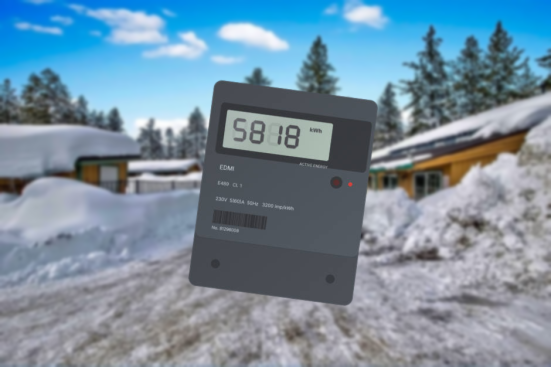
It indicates 5818; kWh
